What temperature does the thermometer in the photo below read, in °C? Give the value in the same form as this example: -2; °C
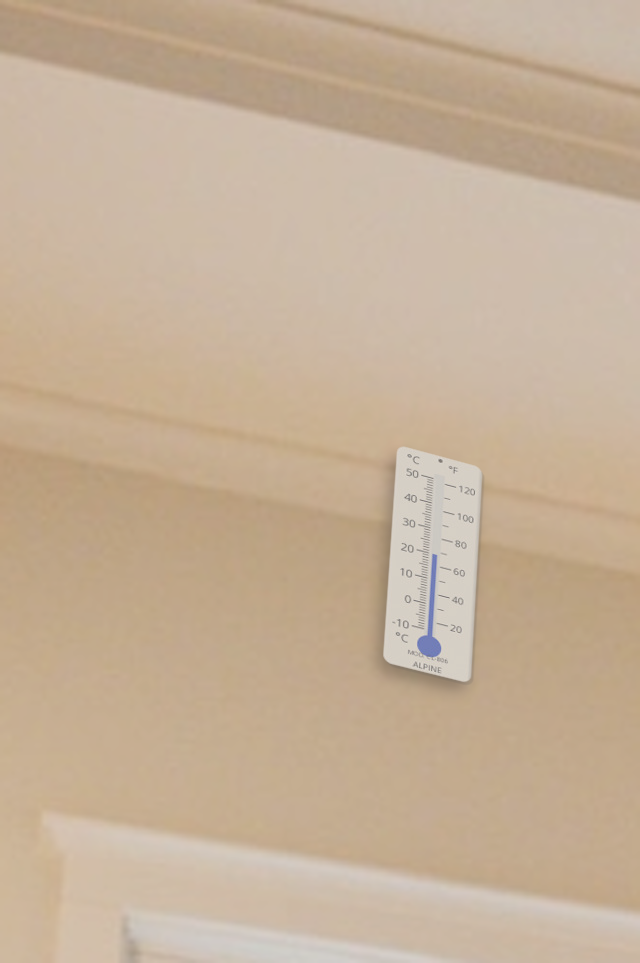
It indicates 20; °C
